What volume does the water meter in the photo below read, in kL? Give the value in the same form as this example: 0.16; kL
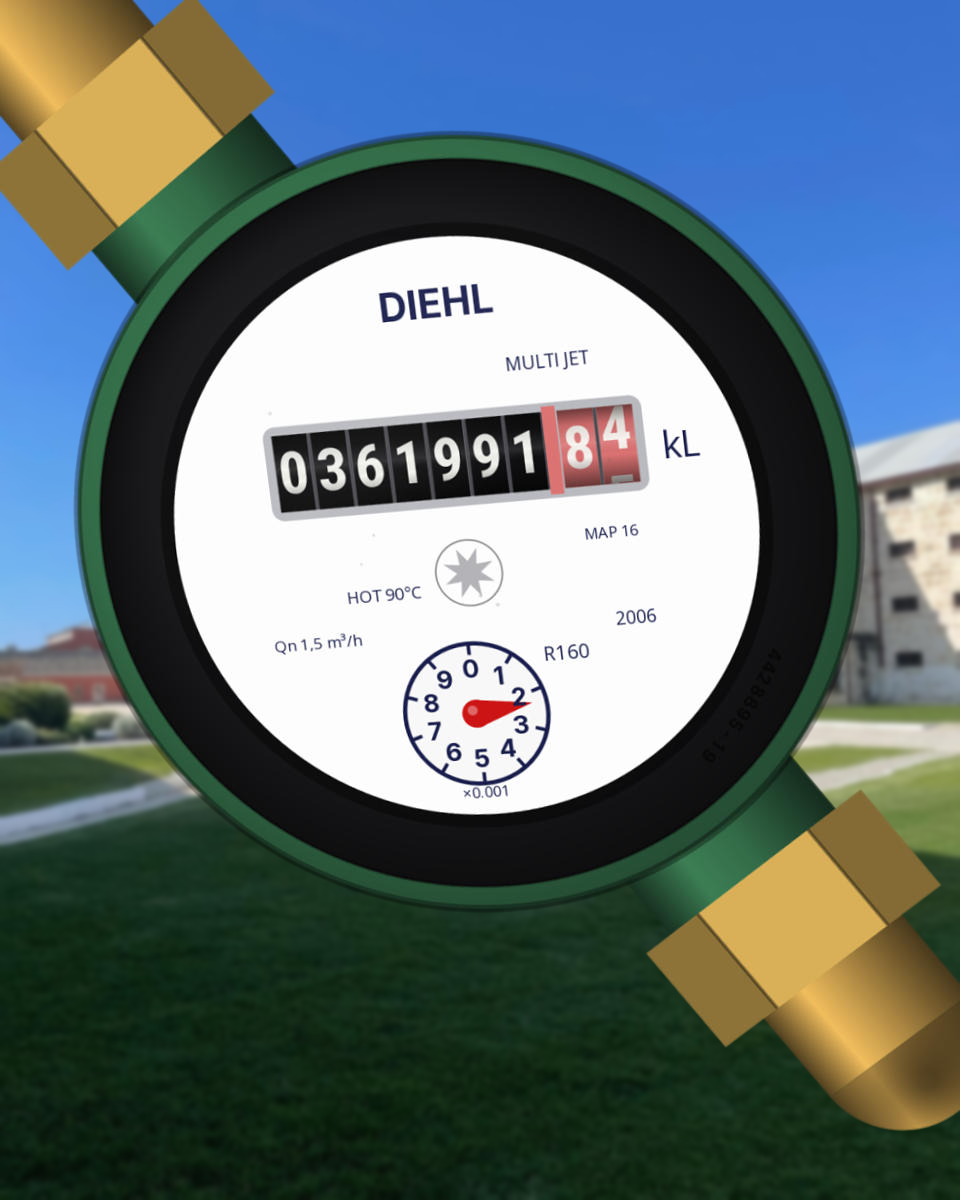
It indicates 361991.842; kL
